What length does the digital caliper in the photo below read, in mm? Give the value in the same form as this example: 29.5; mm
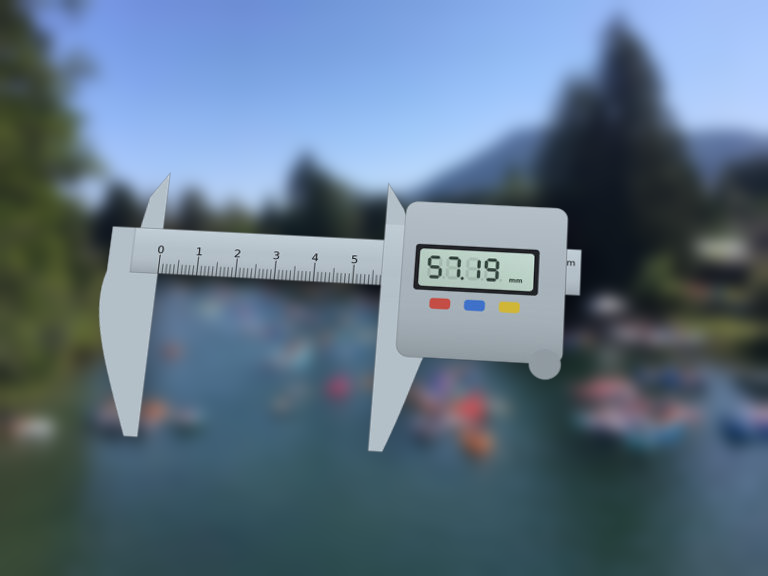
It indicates 57.19; mm
